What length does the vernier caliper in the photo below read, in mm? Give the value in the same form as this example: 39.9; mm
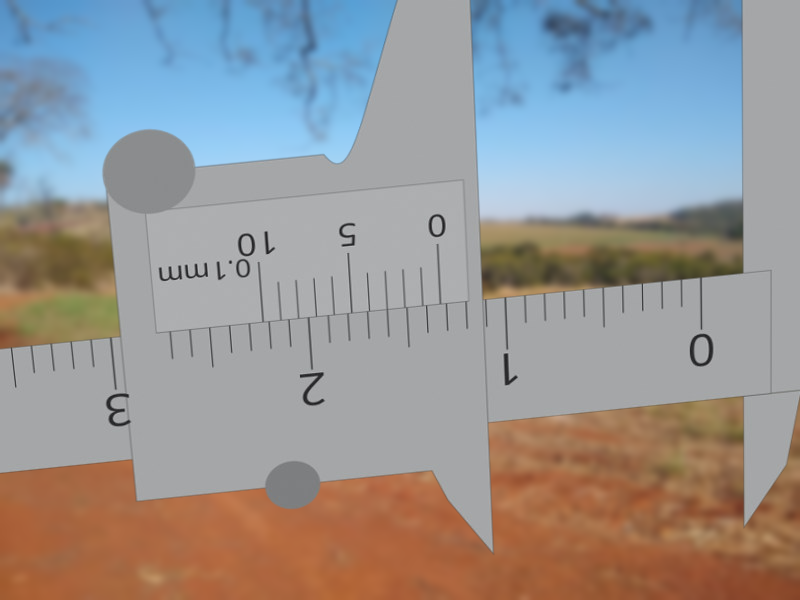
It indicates 13.3; mm
